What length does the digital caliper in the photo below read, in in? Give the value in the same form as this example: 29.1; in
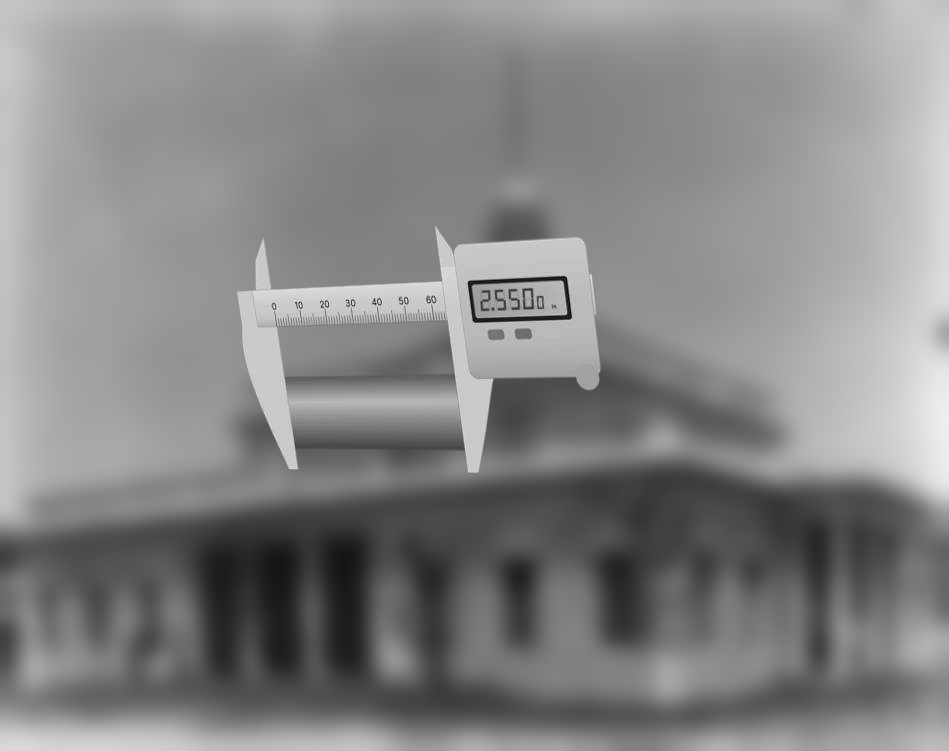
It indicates 2.5500; in
